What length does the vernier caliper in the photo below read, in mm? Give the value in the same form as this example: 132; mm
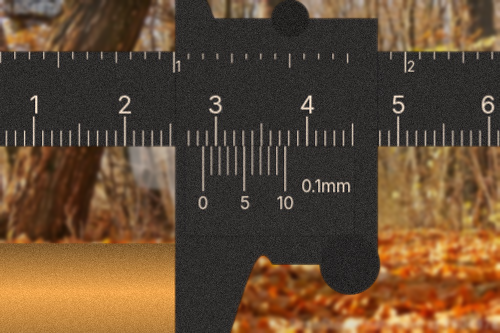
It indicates 28.6; mm
